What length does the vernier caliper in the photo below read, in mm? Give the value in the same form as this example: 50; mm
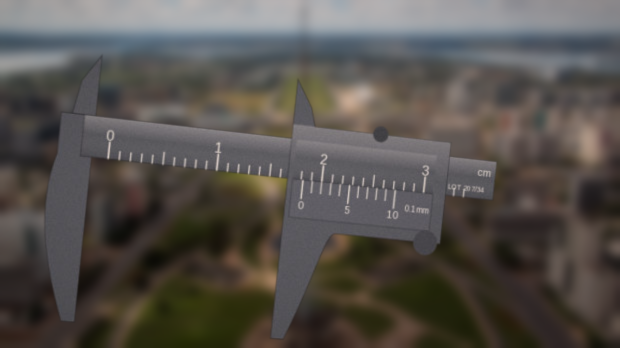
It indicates 18.2; mm
